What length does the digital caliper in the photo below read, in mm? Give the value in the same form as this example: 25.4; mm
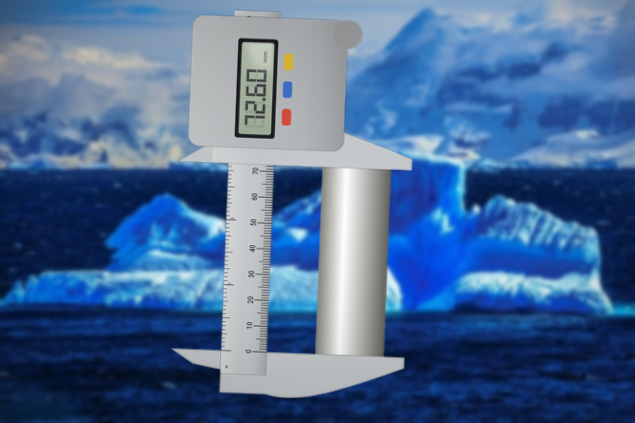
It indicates 72.60; mm
